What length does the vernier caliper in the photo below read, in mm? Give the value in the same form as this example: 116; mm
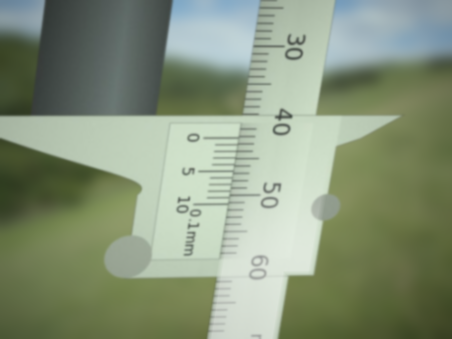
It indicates 42.2; mm
